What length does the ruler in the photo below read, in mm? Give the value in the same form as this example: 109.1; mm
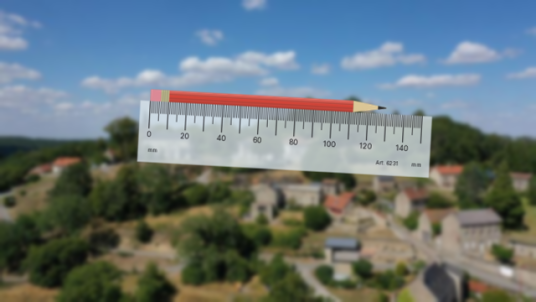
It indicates 130; mm
